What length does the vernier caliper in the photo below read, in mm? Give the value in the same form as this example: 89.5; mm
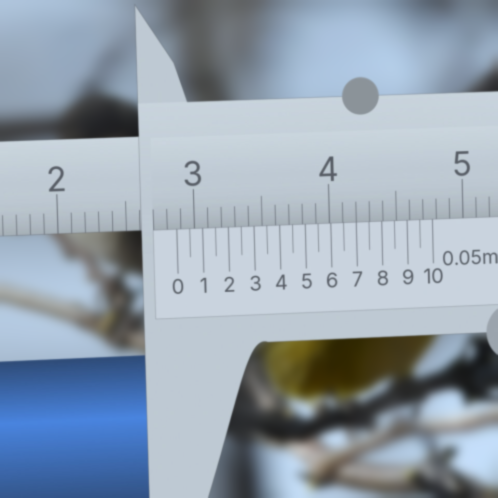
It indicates 28.7; mm
